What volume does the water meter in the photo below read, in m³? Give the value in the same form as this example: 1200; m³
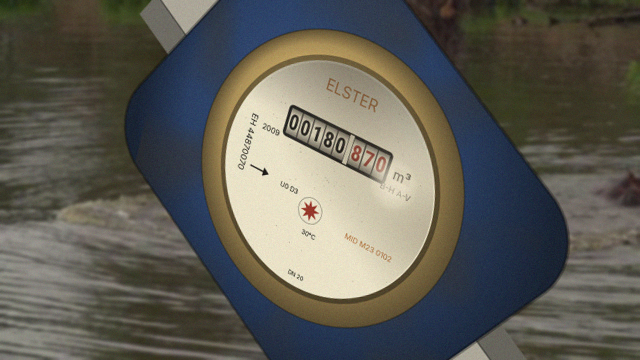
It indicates 180.870; m³
